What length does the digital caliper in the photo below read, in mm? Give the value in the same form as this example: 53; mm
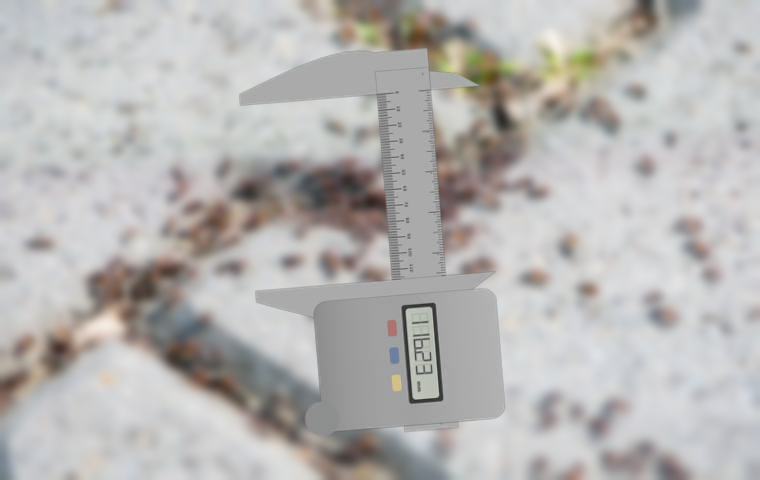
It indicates 116.23; mm
